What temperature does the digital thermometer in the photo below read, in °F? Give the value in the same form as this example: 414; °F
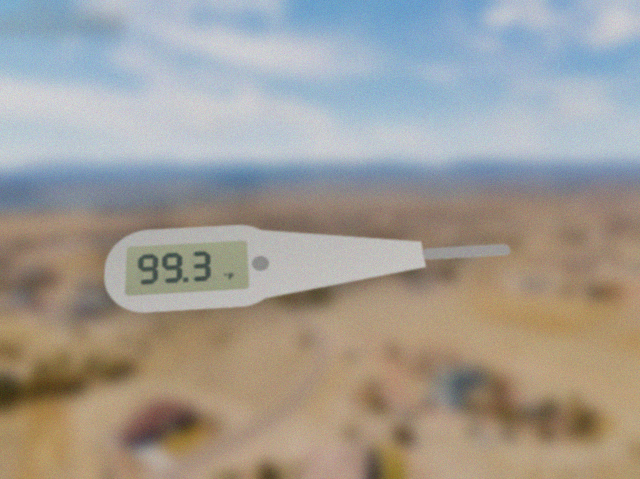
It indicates 99.3; °F
